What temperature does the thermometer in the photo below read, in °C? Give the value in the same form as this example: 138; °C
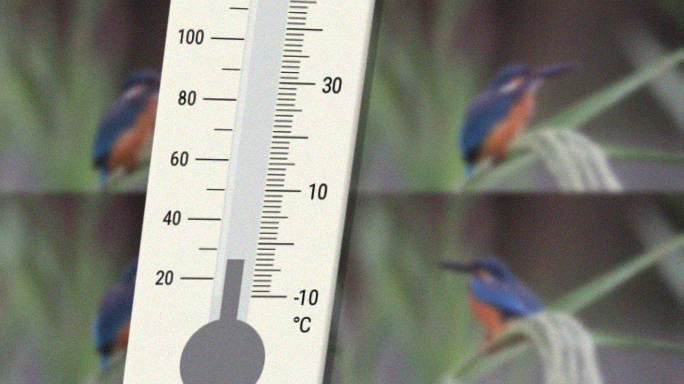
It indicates -3; °C
